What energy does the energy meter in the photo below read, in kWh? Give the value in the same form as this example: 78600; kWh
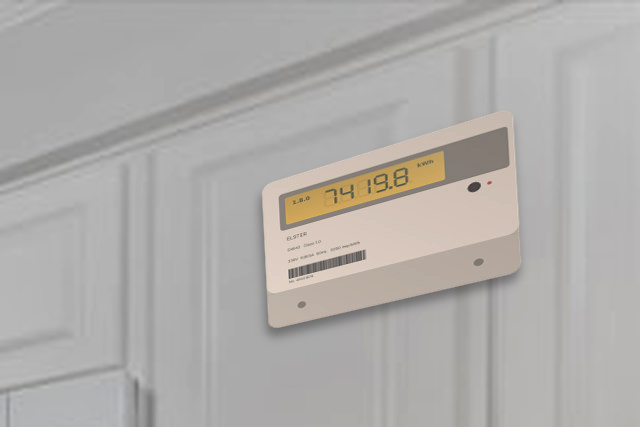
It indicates 7419.8; kWh
